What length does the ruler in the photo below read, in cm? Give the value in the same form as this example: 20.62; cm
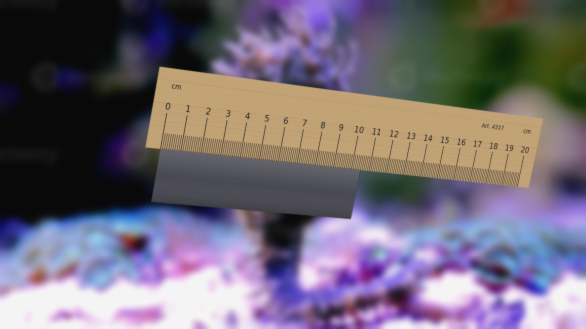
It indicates 10.5; cm
